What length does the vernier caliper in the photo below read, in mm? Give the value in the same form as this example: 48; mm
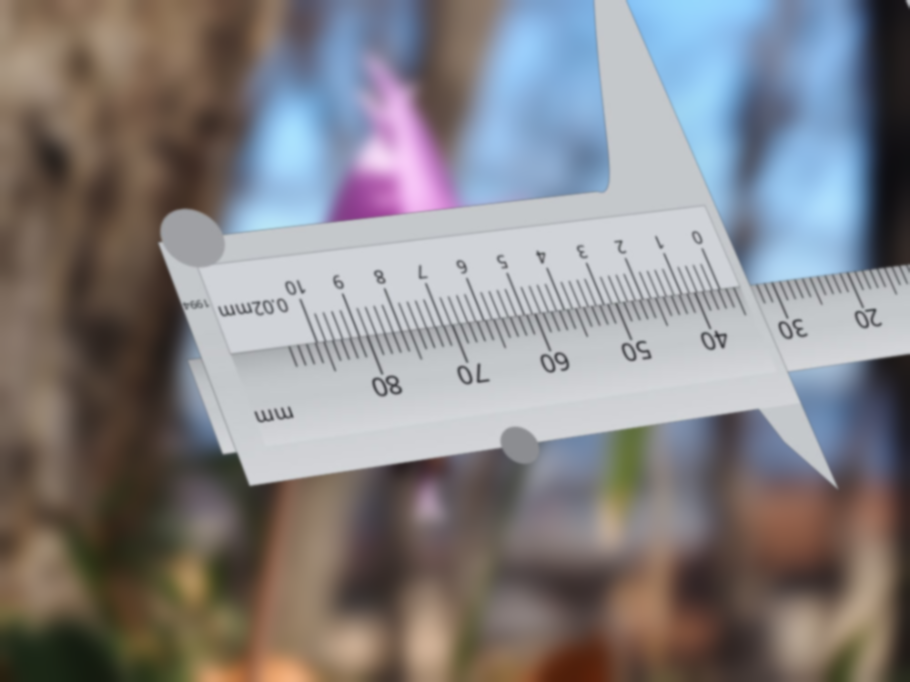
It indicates 36.8; mm
